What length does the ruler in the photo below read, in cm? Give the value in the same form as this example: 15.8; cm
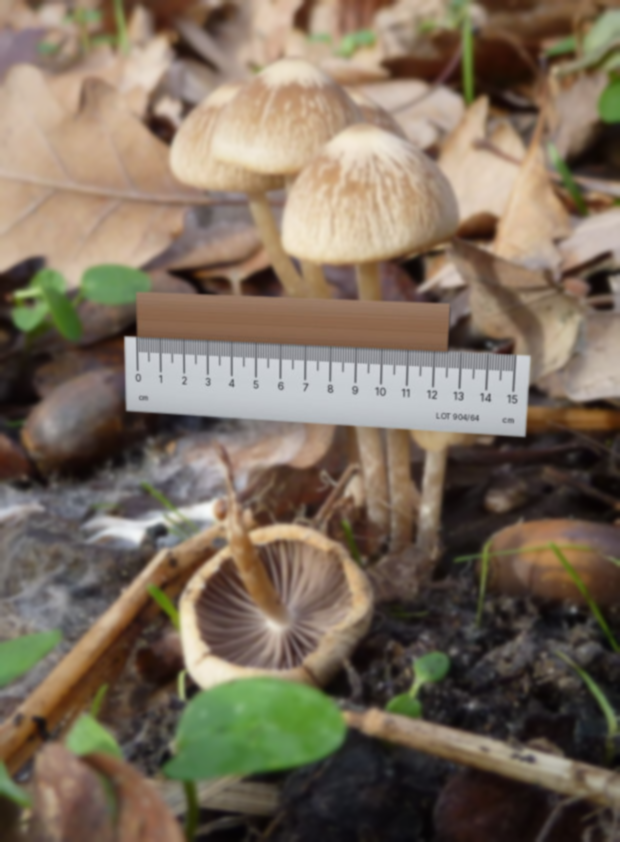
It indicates 12.5; cm
